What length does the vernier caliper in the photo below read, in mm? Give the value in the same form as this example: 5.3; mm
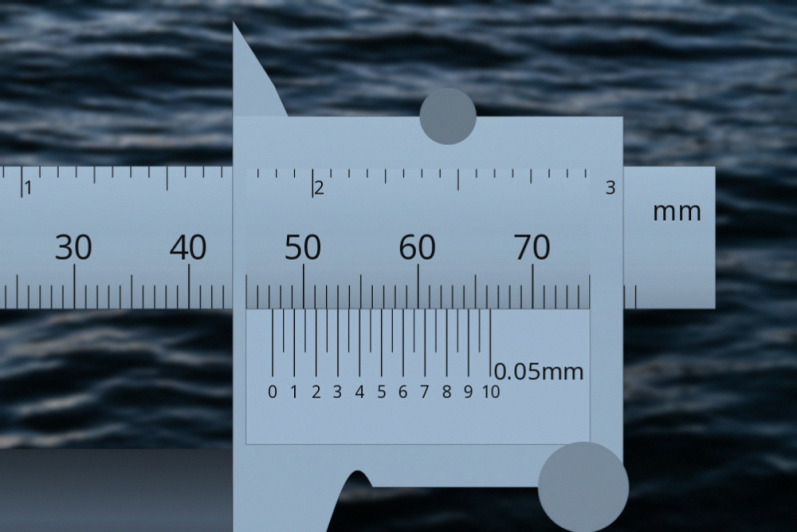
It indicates 47.3; mm
